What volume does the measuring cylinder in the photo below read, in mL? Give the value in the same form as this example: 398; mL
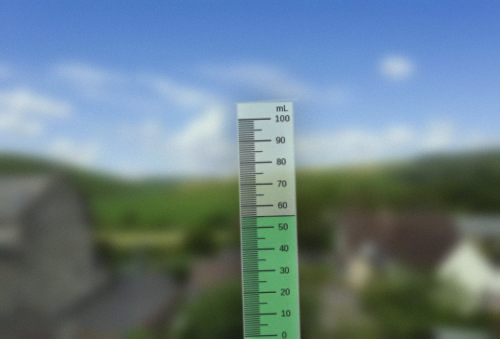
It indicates 55; mL
